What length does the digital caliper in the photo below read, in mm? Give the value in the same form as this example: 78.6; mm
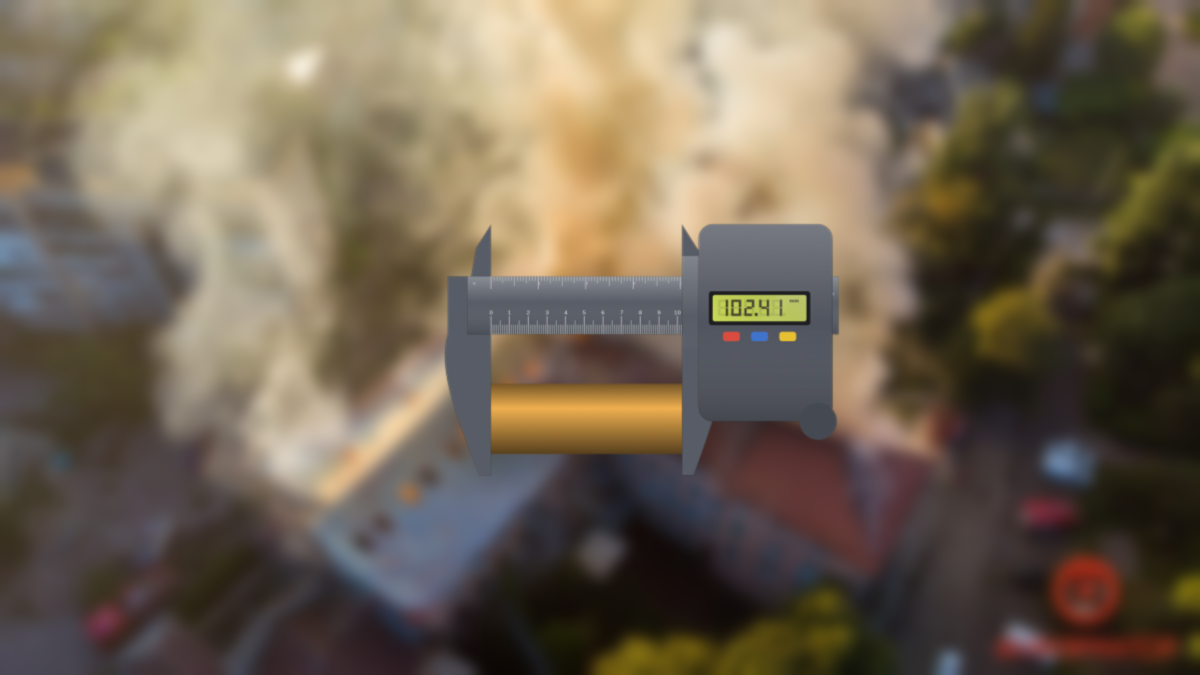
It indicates 102.41; mm
